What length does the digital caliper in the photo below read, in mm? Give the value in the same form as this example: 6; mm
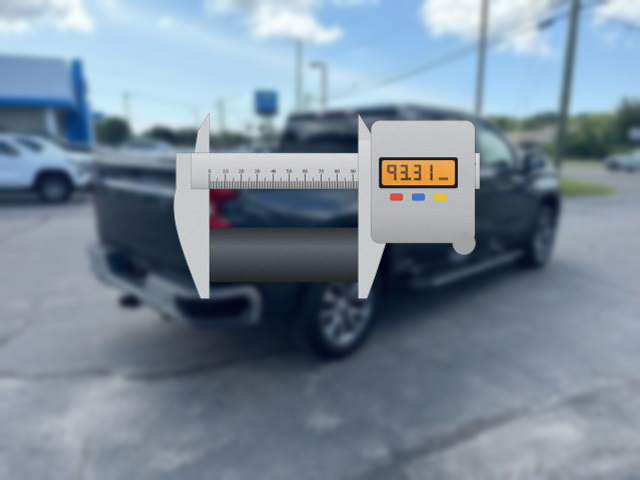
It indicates 93.31; mm
